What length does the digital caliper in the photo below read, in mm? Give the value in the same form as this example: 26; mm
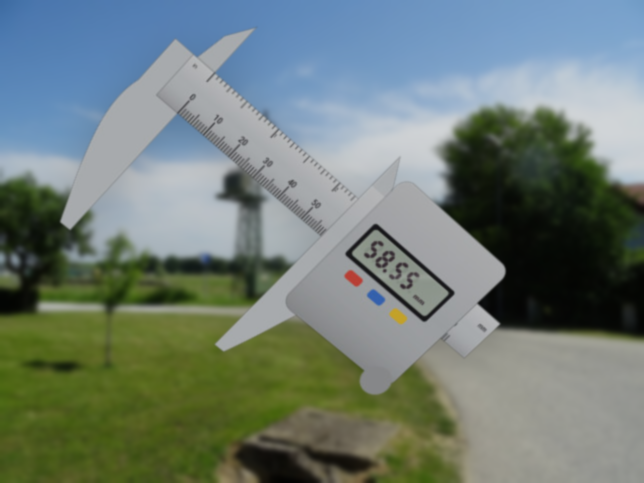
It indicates 58.55; mm
